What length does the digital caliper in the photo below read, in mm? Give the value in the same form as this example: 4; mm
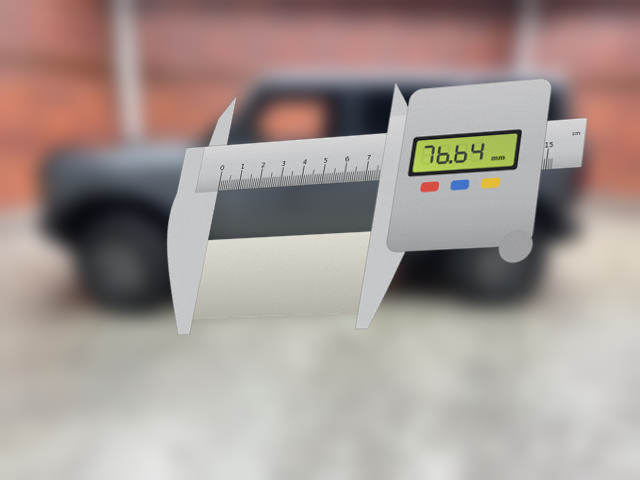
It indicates 76.64; mm
